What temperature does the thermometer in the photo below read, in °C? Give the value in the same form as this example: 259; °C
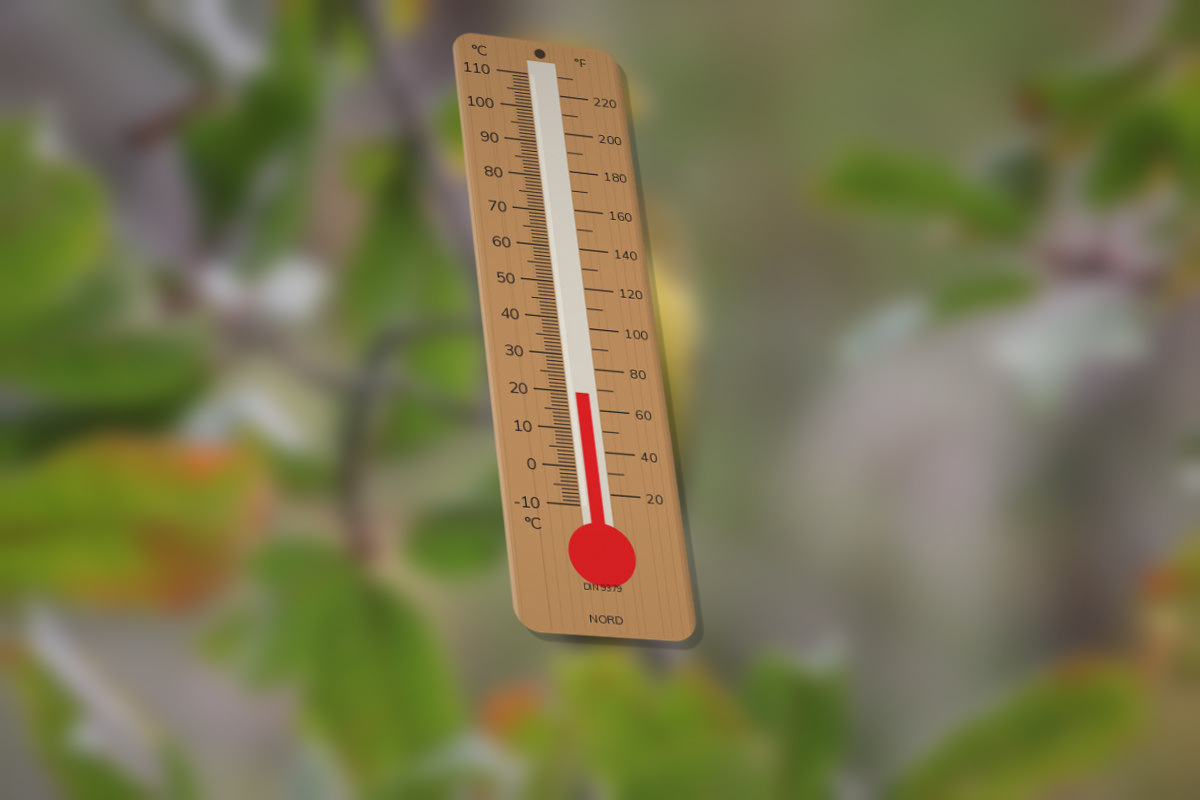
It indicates 20; °C
